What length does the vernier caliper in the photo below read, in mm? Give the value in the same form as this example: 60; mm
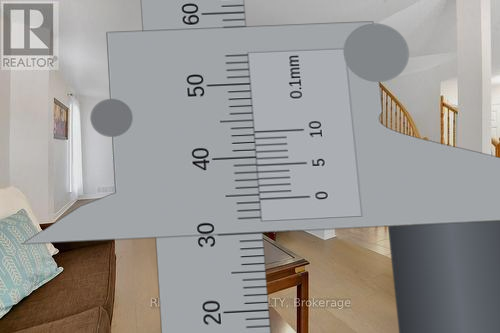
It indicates 34.4; mm
